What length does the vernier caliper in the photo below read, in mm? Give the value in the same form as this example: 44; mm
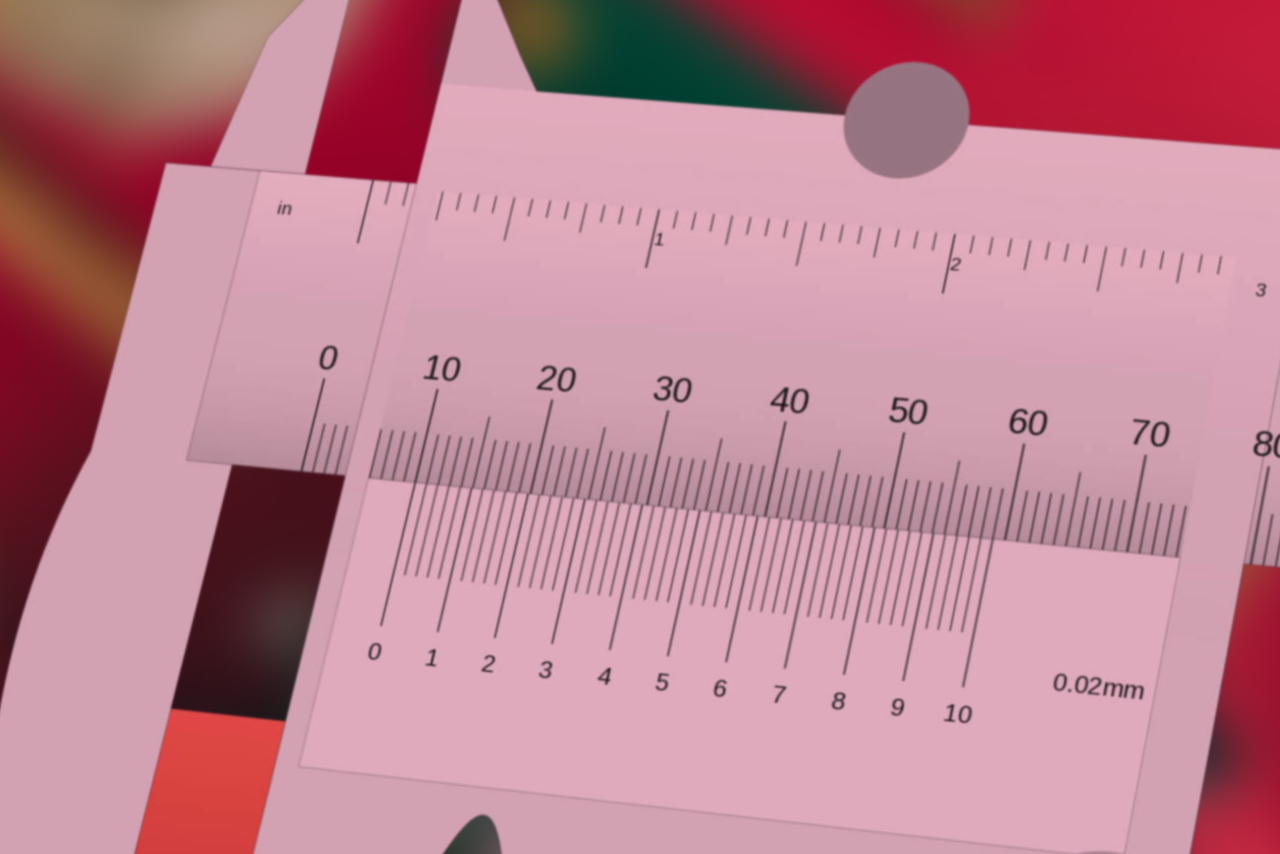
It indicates 10.0; mm
